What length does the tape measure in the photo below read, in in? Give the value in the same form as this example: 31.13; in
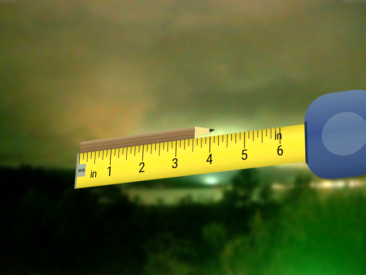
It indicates 4.125; in
